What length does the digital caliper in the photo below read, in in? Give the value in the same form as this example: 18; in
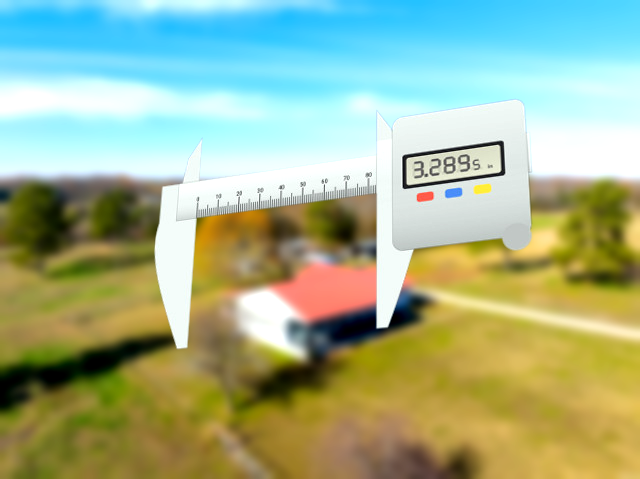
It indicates 3.2895; in
